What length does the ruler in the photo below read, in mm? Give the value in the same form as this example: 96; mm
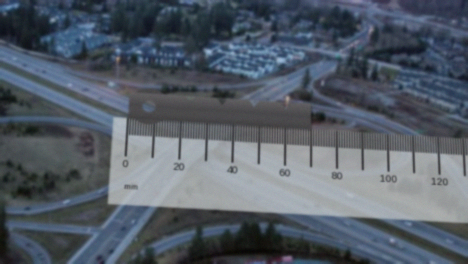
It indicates 70; mm
